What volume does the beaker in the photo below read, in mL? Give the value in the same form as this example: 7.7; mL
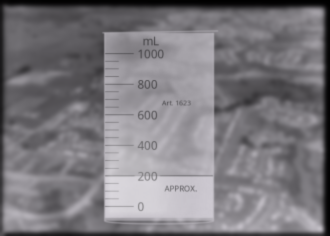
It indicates 200; mL
